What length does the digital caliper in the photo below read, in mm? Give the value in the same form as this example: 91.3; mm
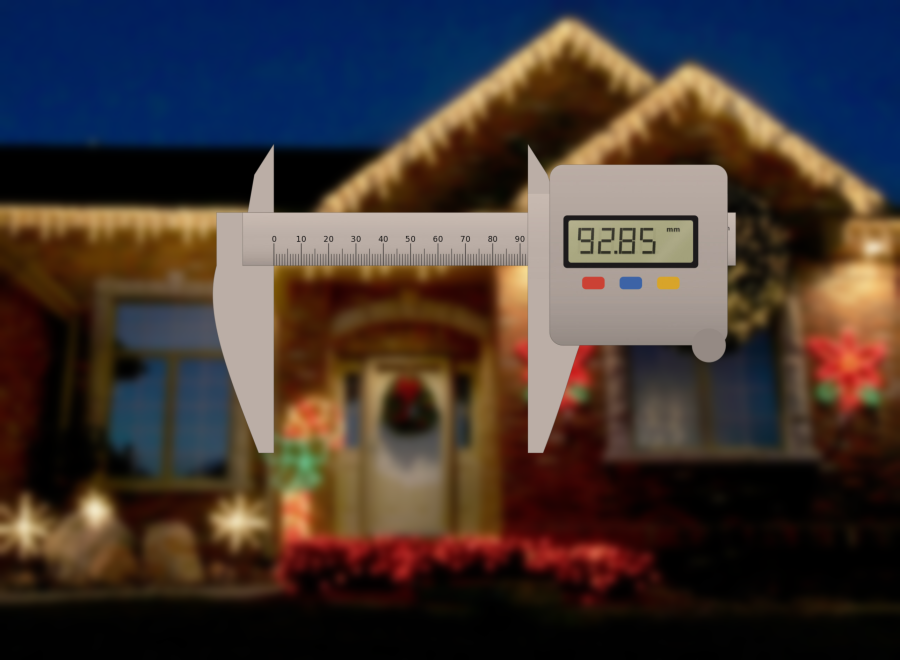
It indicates 92.85; mm
